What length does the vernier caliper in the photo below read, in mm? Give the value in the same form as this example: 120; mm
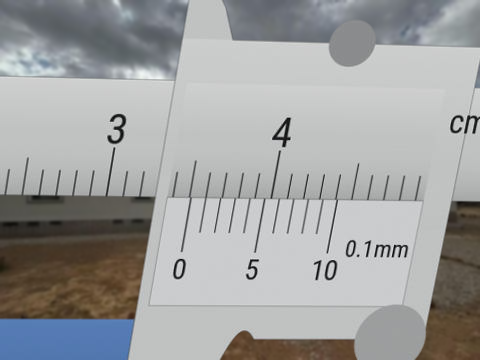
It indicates 35.1; mm
